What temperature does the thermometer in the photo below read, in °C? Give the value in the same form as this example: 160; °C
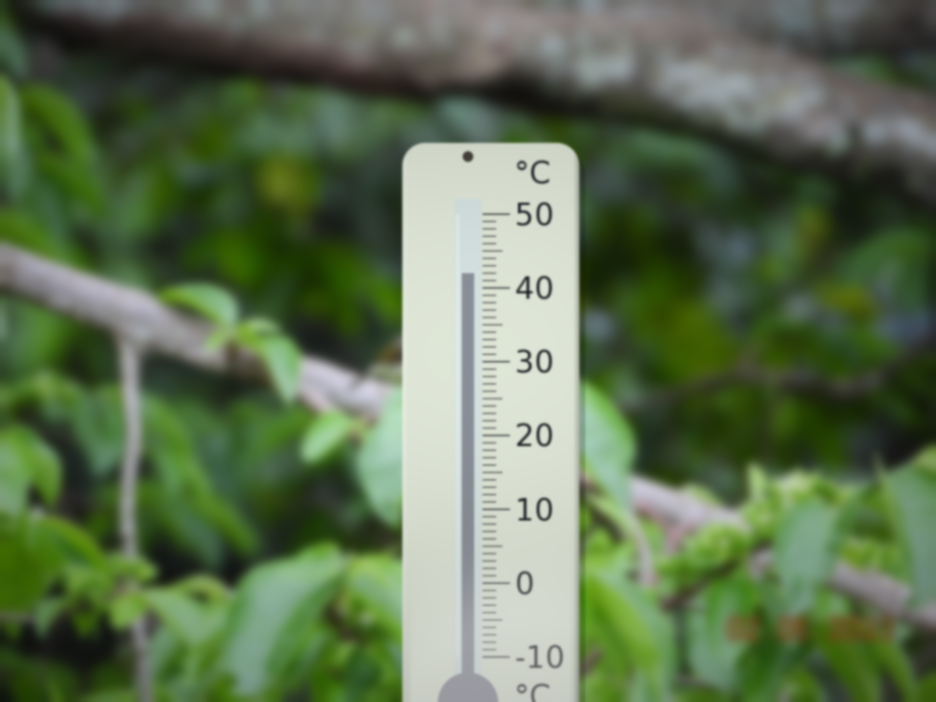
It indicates 42; °C
